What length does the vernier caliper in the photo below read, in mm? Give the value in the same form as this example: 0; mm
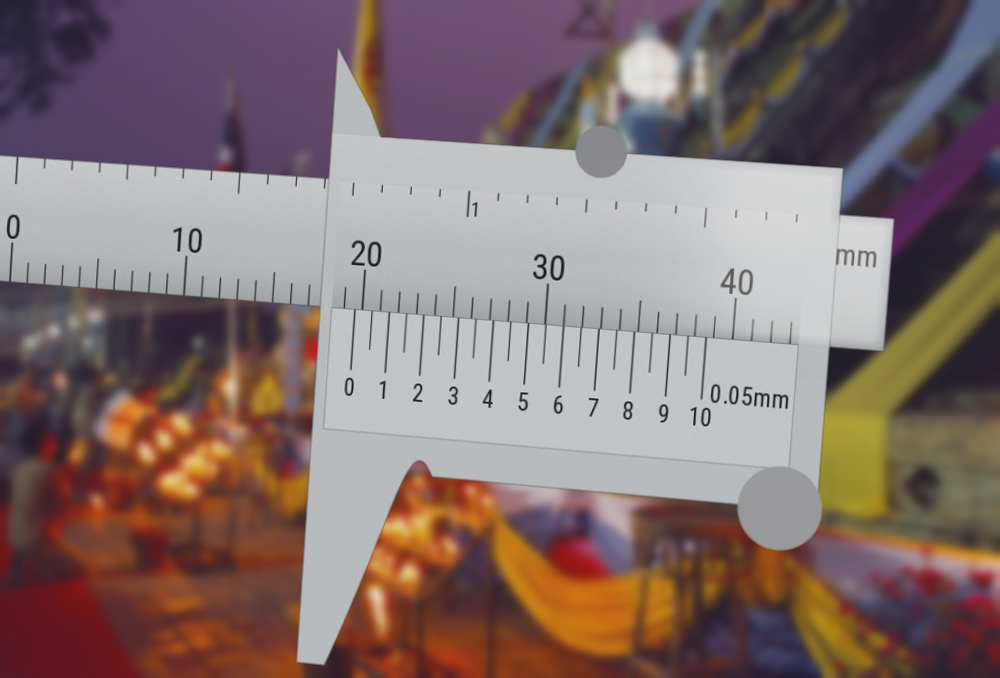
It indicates 19.6; mm
